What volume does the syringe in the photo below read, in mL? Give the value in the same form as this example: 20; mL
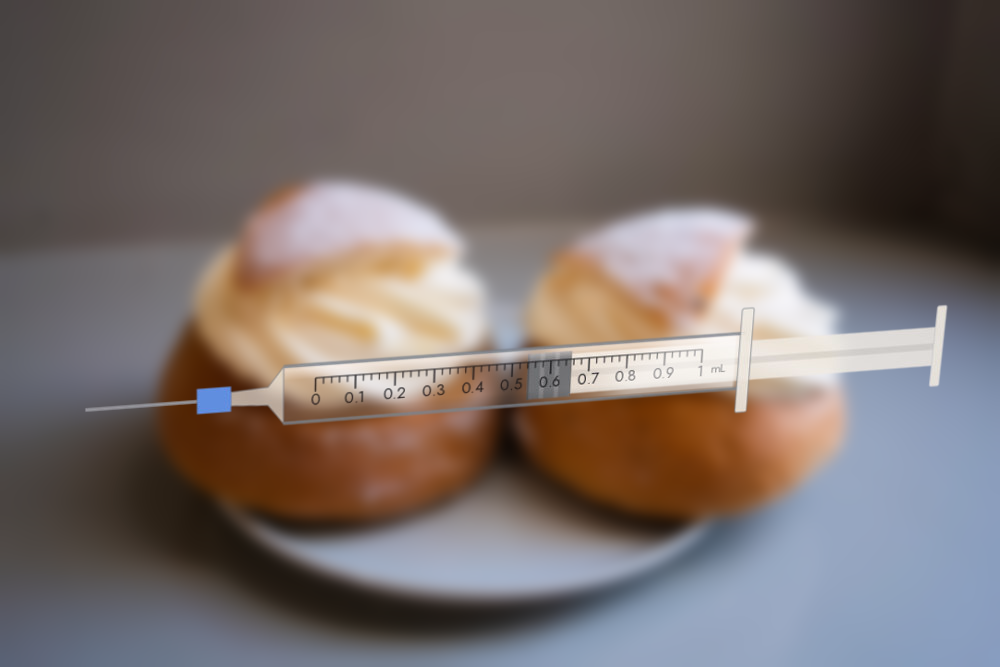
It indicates 0.54; mL
